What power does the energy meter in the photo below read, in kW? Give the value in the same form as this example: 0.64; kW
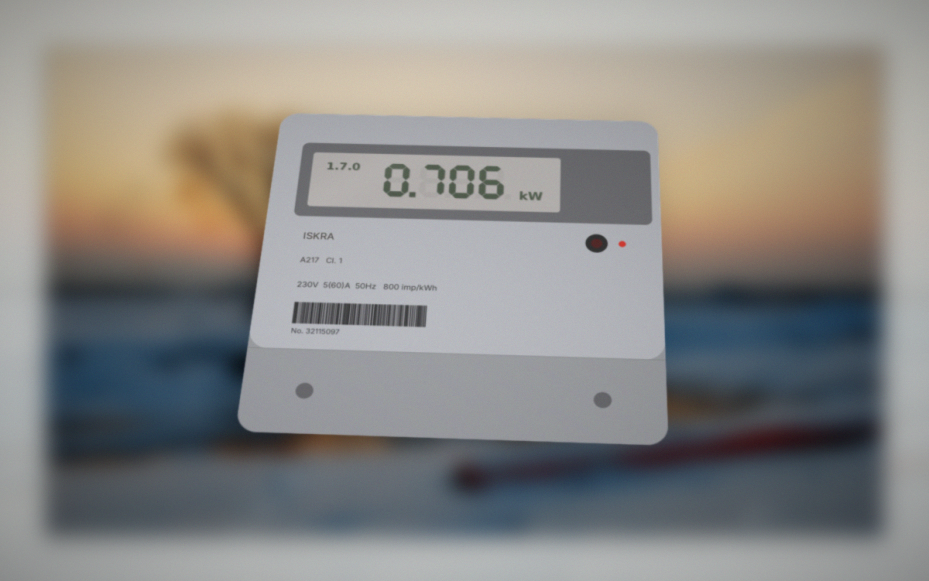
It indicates 0.706; kW
